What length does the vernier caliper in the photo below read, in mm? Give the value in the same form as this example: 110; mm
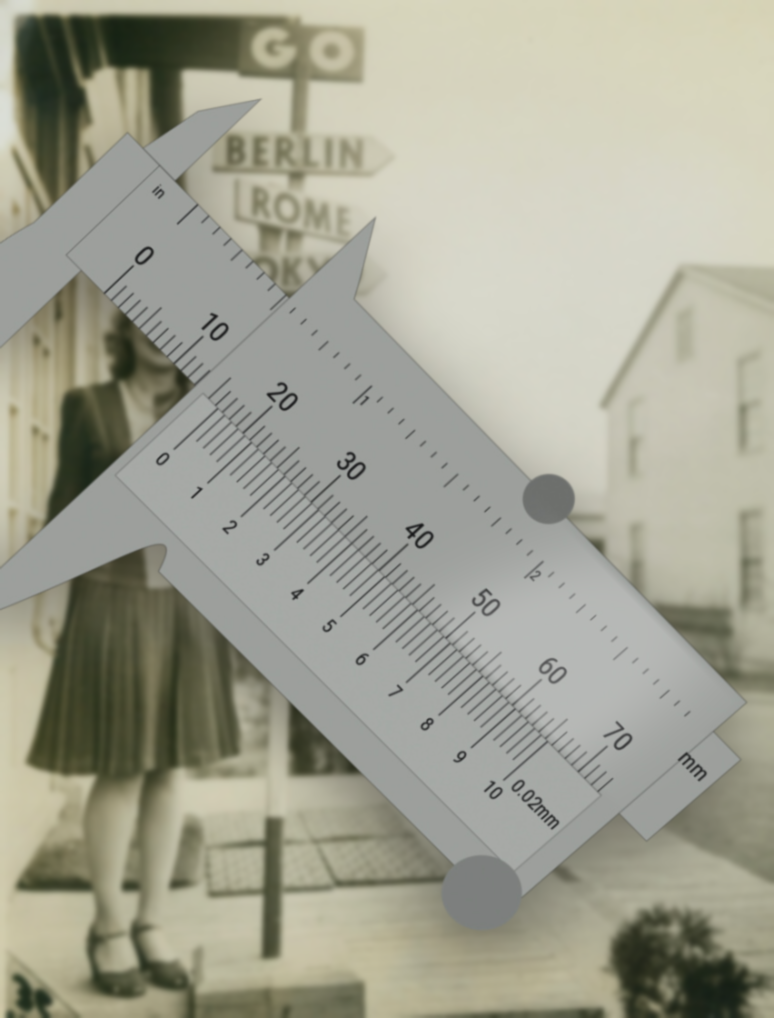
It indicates 16.4; mm
